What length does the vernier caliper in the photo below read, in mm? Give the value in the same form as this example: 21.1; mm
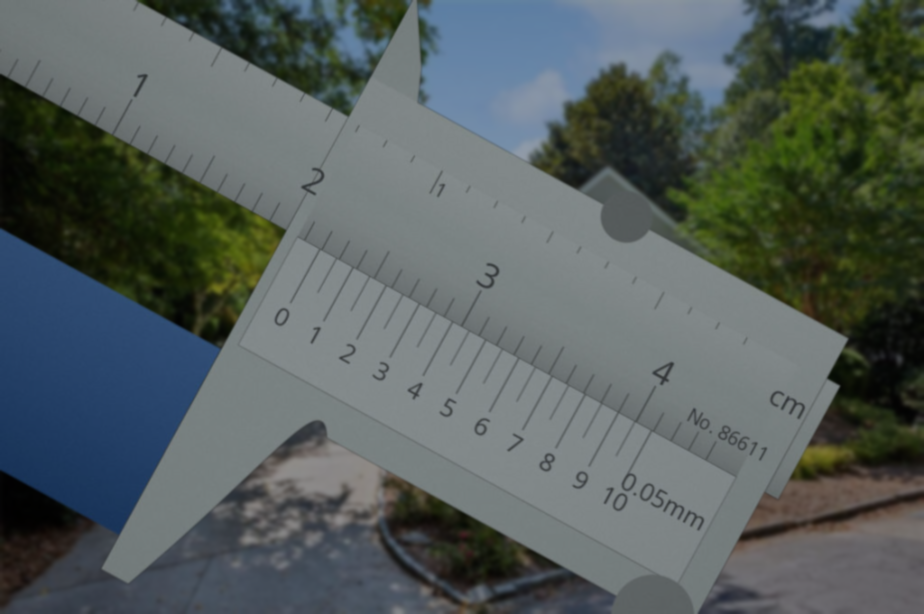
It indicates 21.9; mm
